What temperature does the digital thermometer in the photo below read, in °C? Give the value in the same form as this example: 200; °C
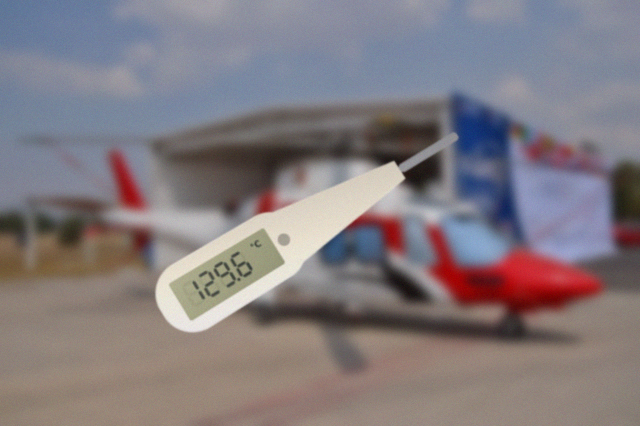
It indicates 129.6; °C
